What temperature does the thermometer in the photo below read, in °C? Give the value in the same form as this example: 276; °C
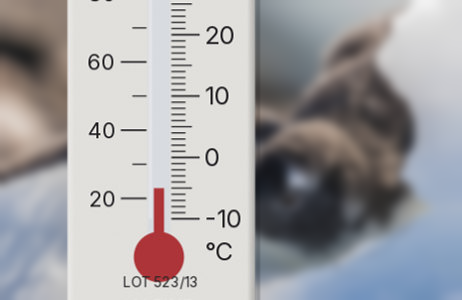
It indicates -5; °C
